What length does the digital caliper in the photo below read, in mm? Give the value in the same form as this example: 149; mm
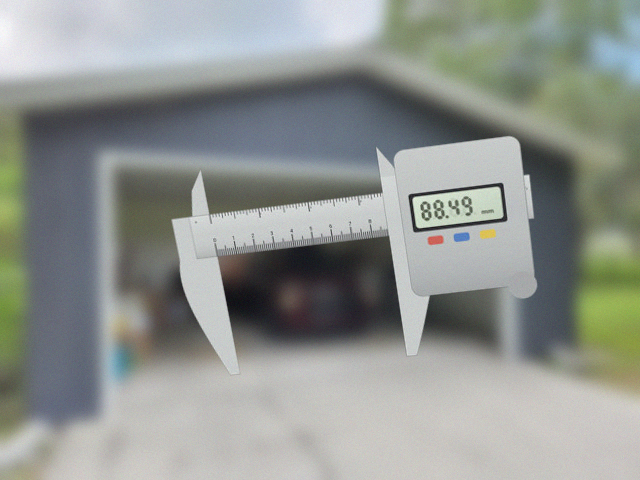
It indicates 88.49; mm
